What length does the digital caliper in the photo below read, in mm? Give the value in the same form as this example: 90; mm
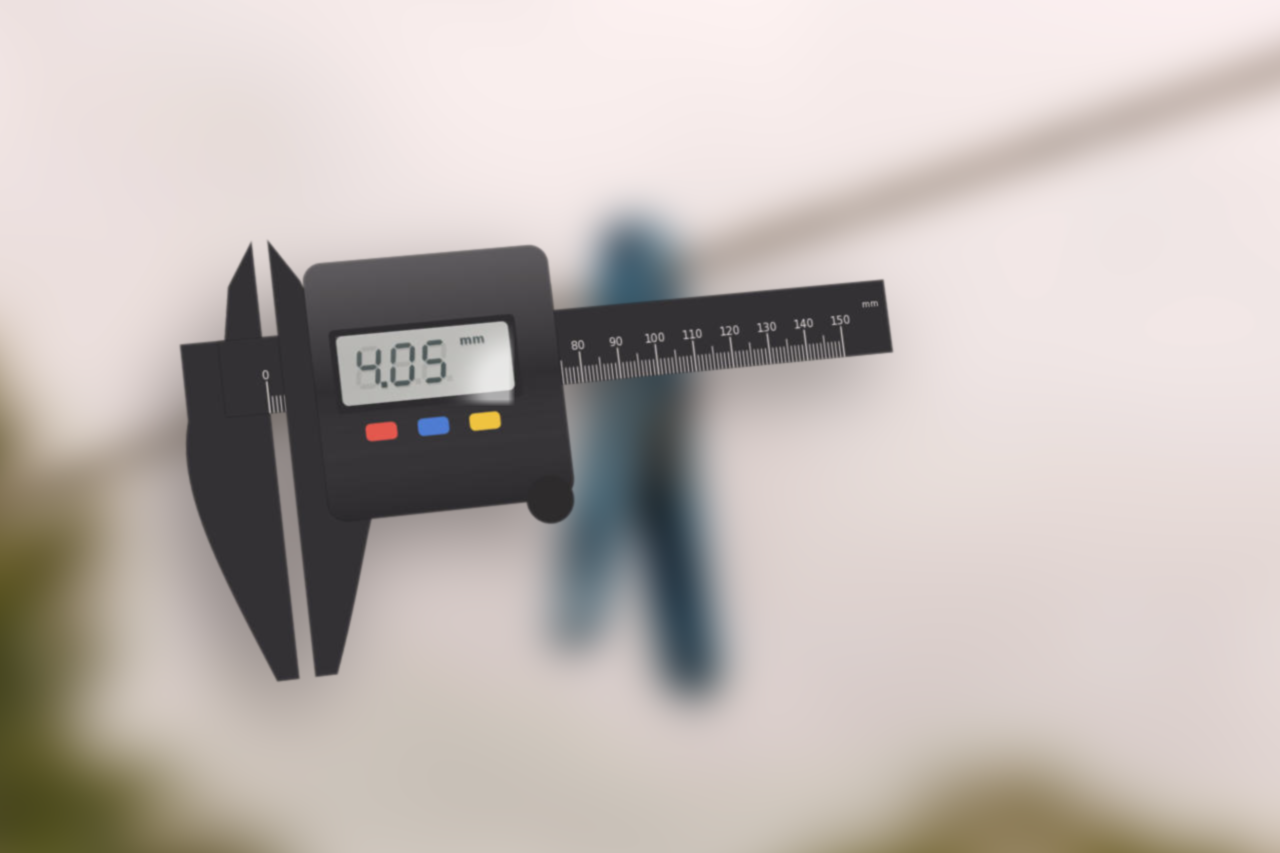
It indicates 4.05; mm
